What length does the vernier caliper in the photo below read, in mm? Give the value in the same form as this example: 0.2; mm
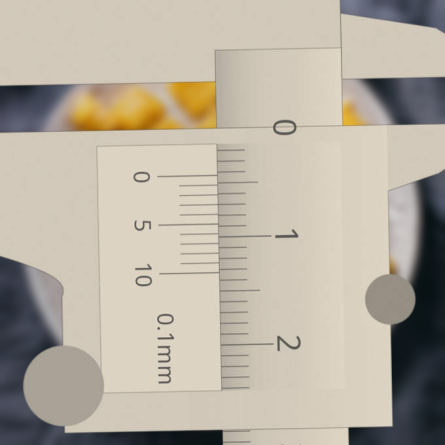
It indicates 4.3; mm
